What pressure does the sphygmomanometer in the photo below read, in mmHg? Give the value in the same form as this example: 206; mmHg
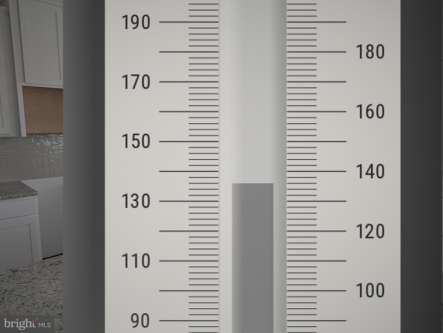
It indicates 136; mmHg
